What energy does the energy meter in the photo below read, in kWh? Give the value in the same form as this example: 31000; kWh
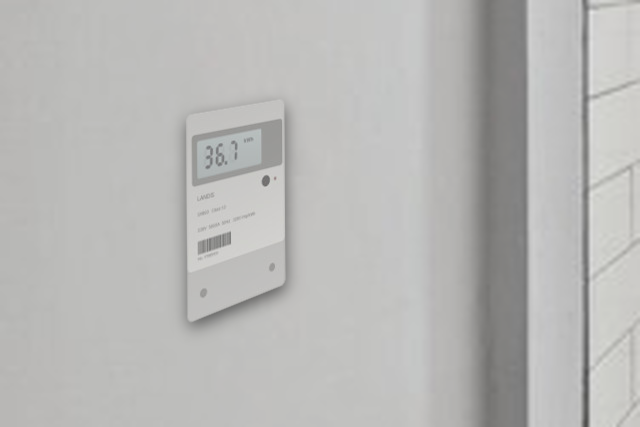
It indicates 36.7; kWh
